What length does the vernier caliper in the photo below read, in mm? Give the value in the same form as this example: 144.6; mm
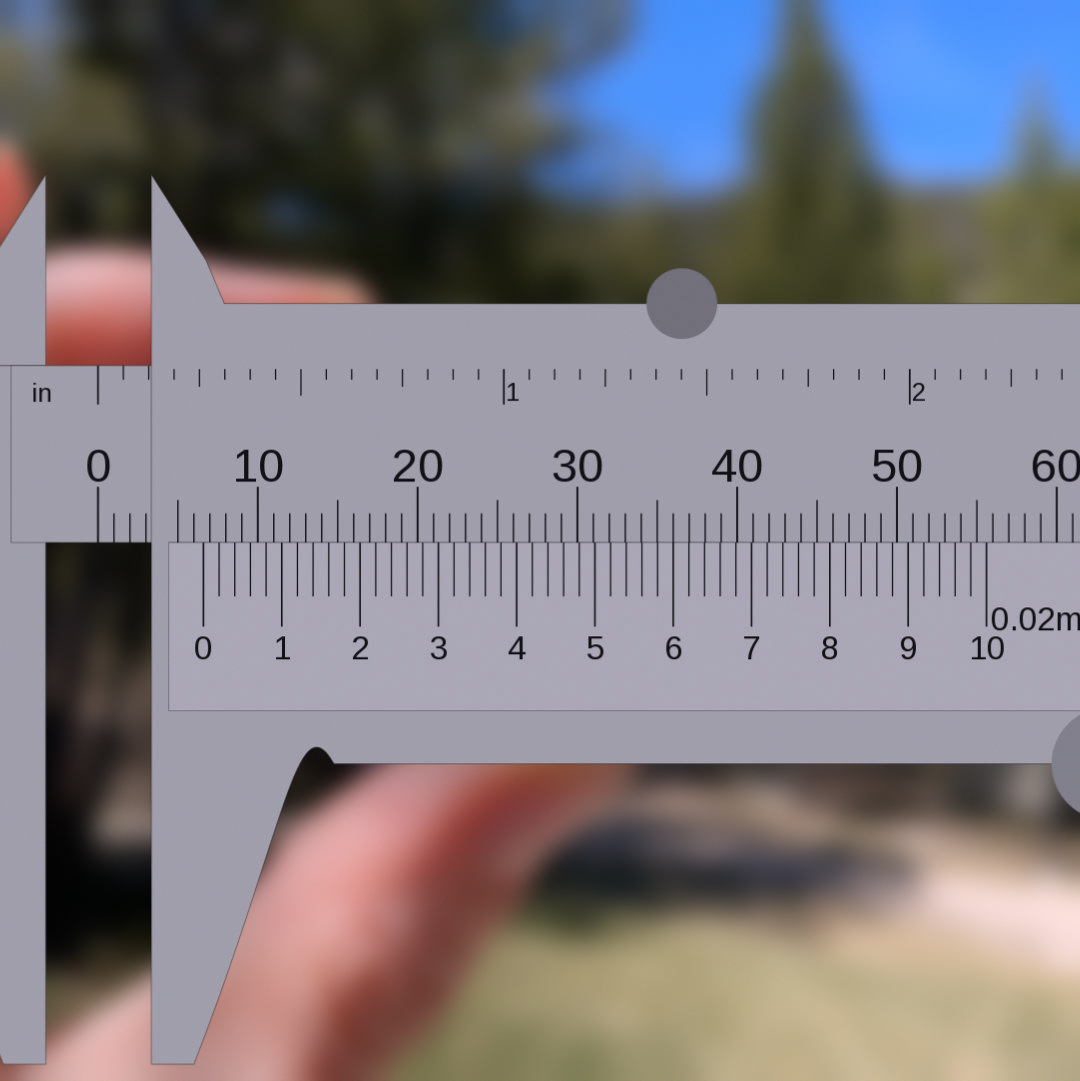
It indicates 6.6; mm
